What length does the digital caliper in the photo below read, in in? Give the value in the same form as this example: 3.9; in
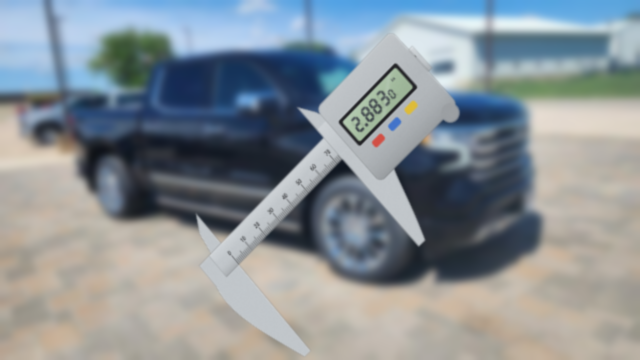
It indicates 2.8830; in
